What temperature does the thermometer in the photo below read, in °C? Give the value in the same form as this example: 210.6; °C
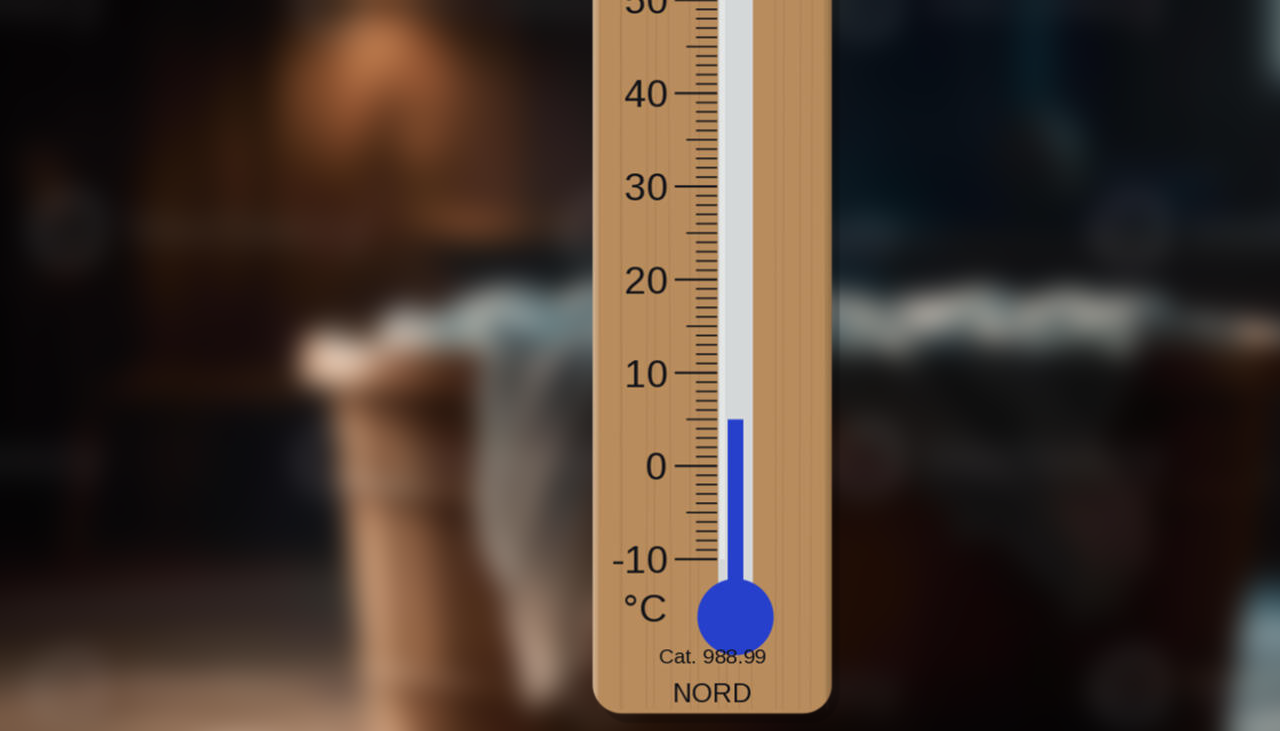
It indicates 5; °C
